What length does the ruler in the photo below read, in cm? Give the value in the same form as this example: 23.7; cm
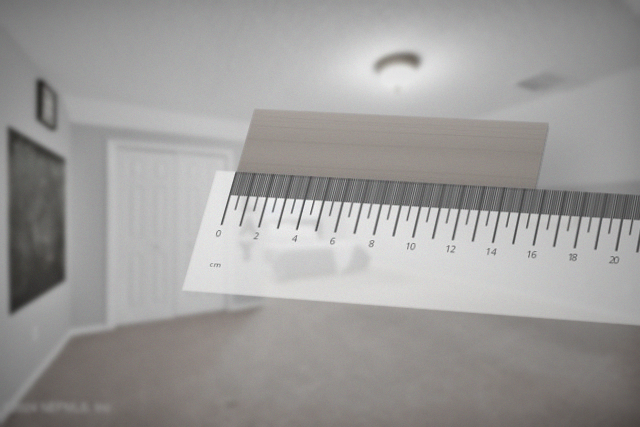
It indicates 15.5; cm
